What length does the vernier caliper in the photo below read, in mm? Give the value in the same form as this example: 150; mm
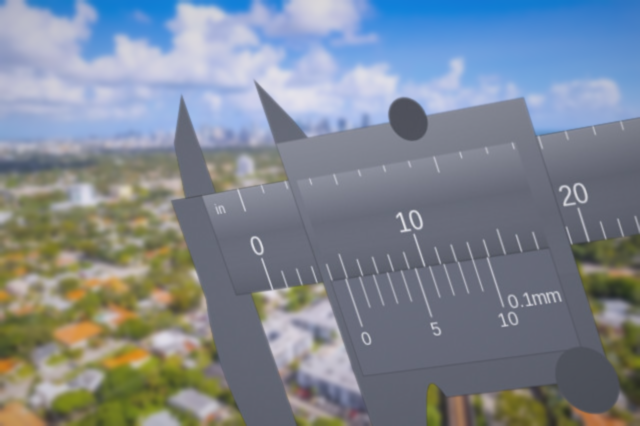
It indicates 4.9; mm
